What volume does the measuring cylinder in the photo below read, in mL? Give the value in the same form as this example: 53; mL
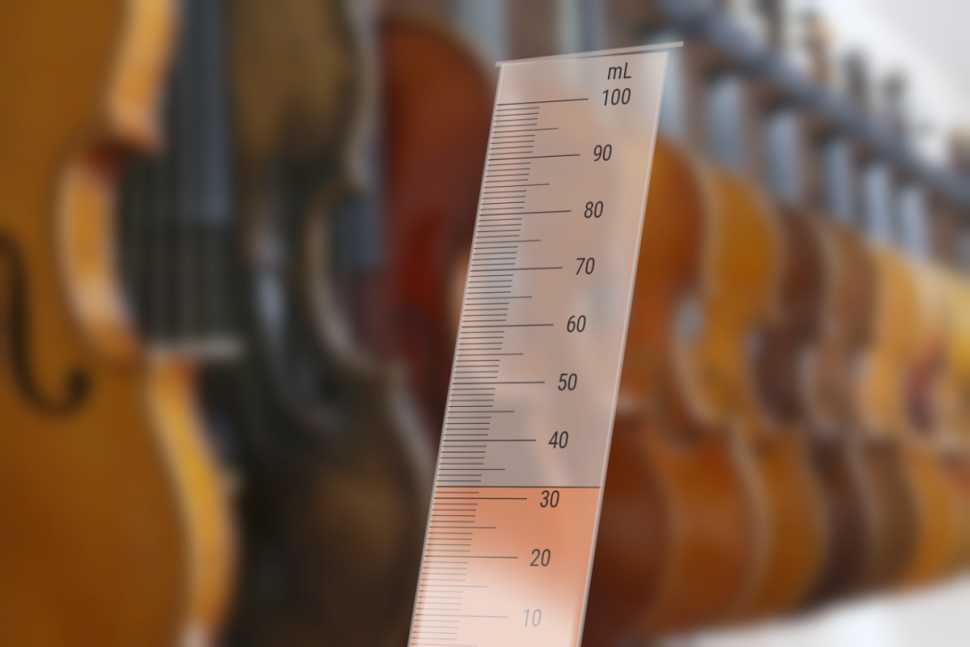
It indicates 32; mL
